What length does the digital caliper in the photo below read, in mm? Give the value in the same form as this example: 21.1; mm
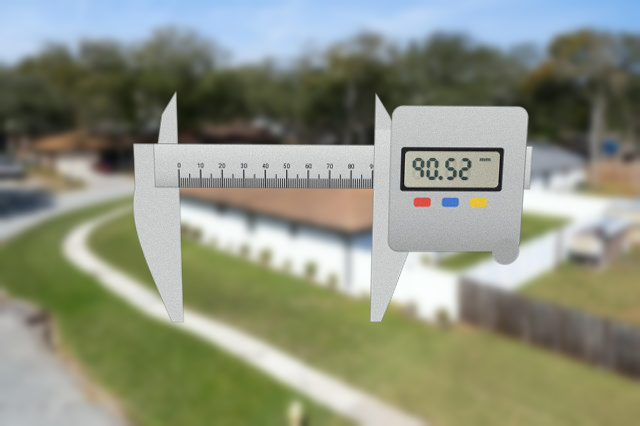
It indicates 90.52; mm
